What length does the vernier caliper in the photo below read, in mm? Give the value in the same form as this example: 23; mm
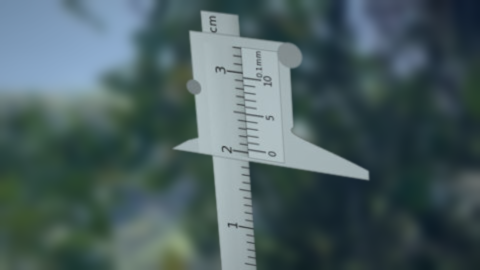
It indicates 20.4; mm
